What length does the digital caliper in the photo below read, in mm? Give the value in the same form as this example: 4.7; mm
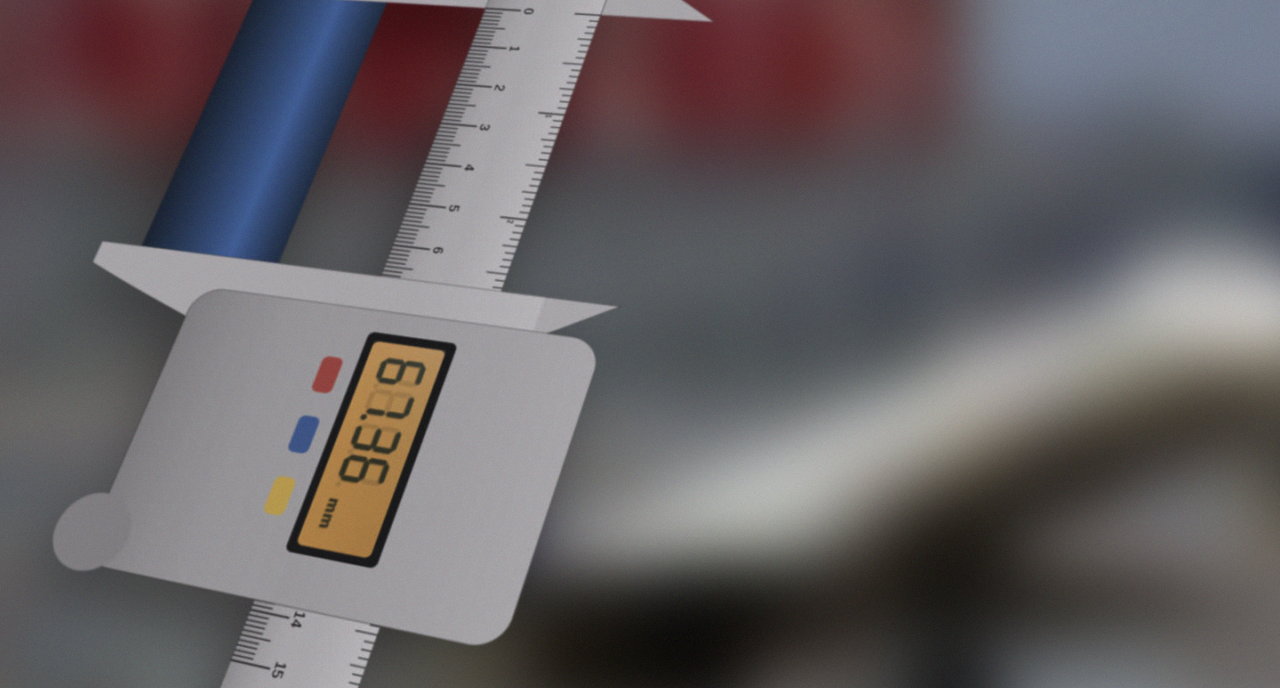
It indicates 67.36; mm
